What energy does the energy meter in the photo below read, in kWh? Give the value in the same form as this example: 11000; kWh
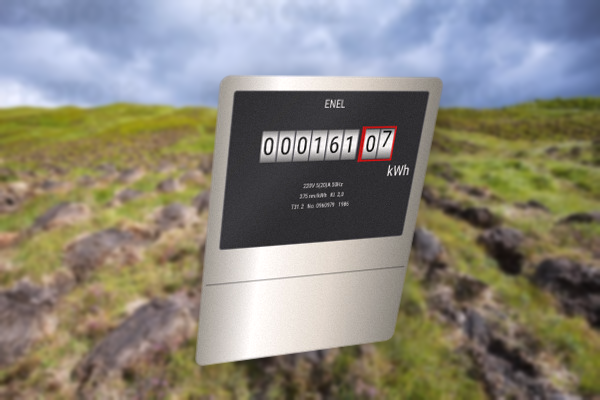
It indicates 161.07; kWh
